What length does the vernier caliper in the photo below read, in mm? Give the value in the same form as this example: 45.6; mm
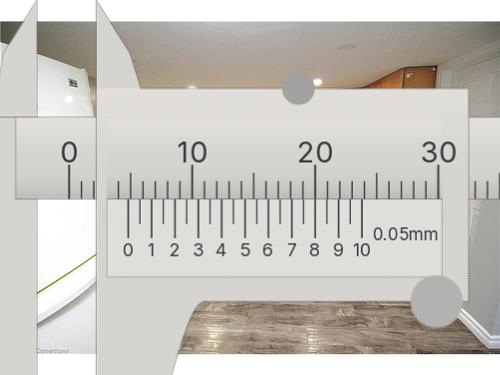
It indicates 4.8; mm
